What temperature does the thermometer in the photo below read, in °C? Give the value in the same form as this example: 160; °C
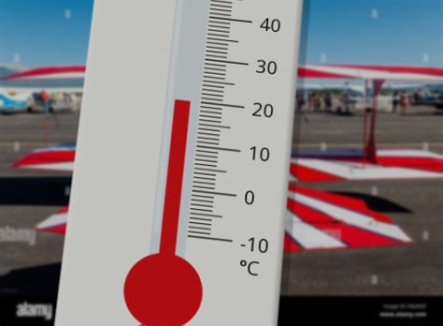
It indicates 20; °C
